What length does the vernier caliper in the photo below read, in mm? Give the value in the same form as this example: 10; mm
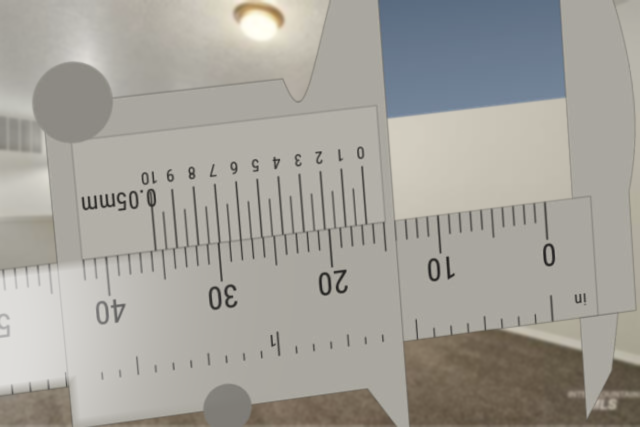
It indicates 16.6; mm
